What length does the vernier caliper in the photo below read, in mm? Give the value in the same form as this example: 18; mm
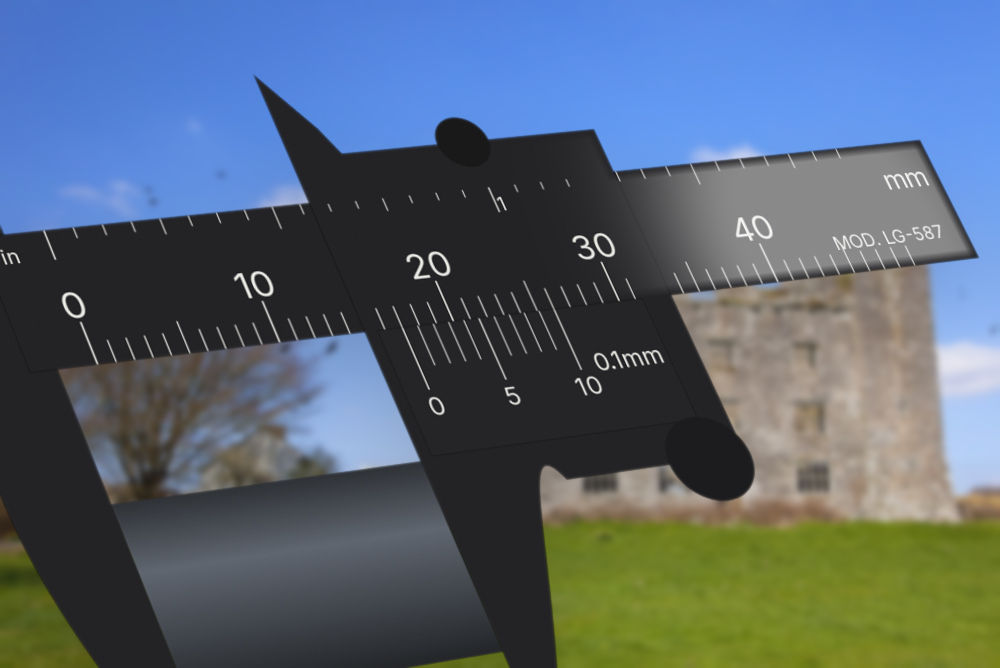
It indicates 17.0; mm
